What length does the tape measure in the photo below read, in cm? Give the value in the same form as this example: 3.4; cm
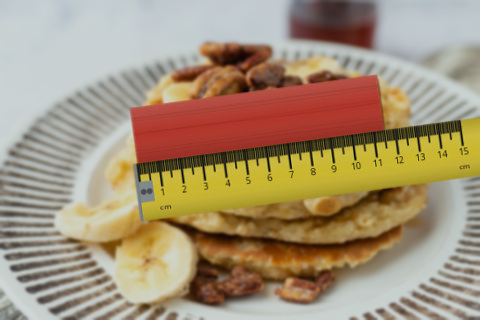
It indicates 11.5; cm
